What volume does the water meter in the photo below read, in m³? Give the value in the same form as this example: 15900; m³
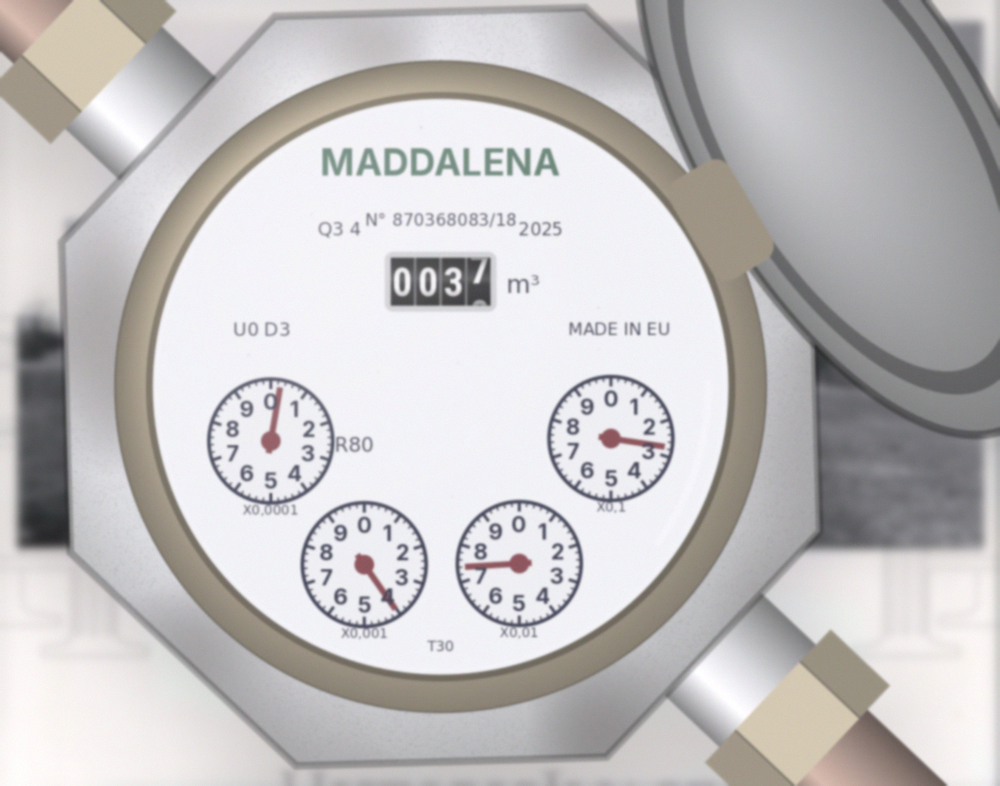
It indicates 37.2740; m³
